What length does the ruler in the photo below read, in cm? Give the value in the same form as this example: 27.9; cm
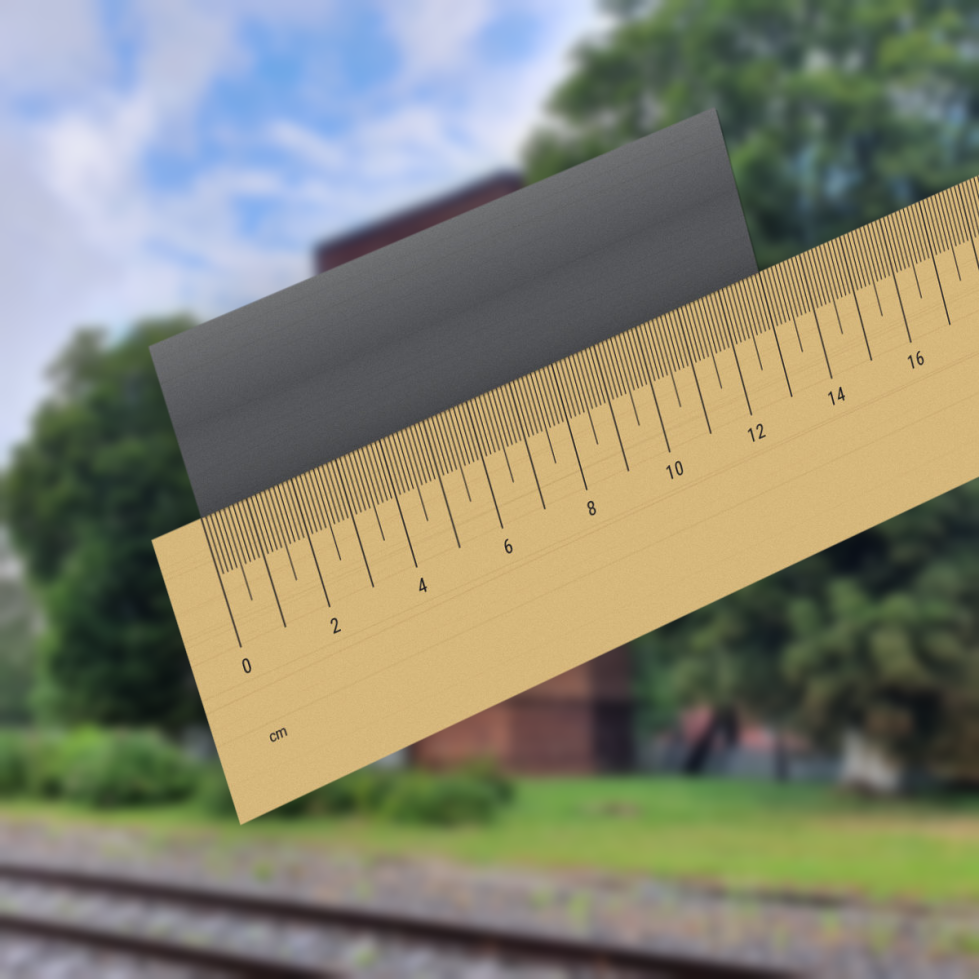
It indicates 13; cm
